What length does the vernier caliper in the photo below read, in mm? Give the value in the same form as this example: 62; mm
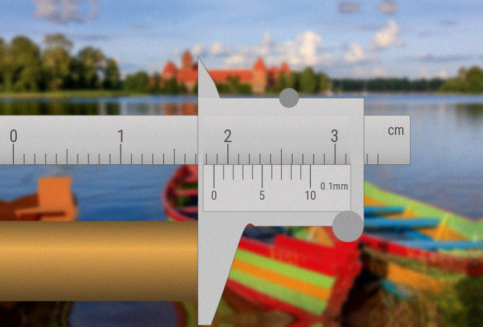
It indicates 18.7; mm
